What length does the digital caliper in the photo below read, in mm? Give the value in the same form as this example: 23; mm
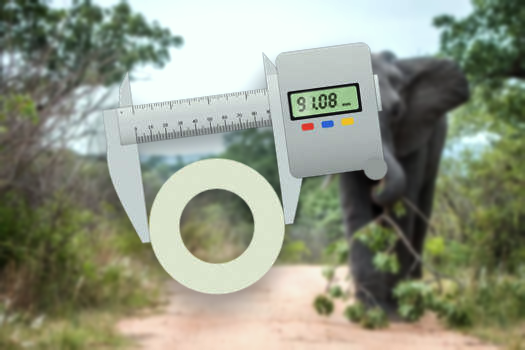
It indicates 91.08; mm
